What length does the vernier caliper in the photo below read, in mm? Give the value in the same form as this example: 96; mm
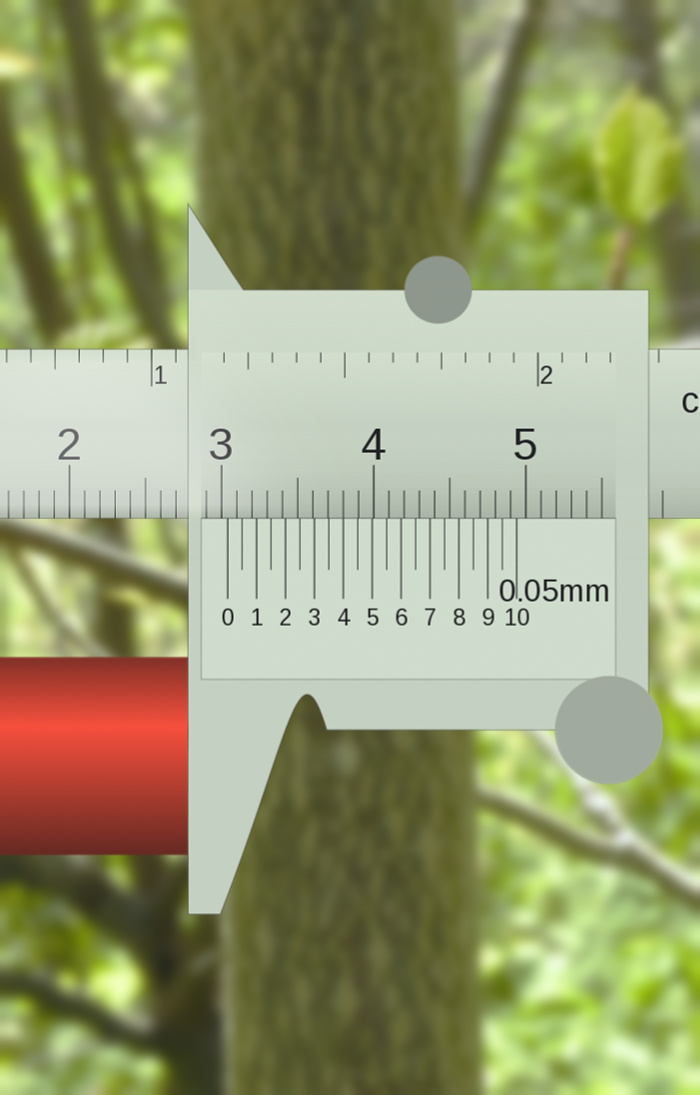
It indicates 30.4; mm
